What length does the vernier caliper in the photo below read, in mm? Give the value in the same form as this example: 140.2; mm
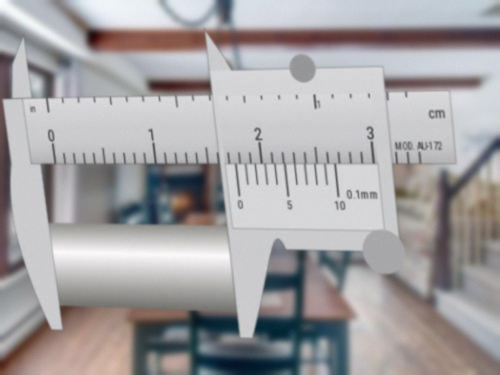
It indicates 17.6; mm
